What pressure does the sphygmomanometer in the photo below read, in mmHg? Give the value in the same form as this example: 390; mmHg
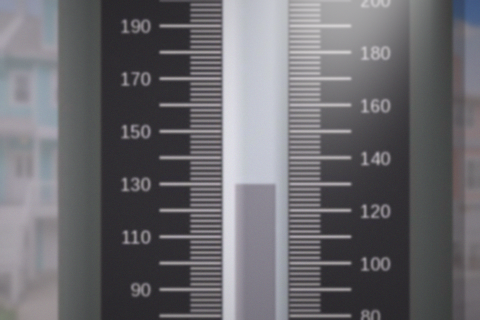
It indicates 130; mmHg
